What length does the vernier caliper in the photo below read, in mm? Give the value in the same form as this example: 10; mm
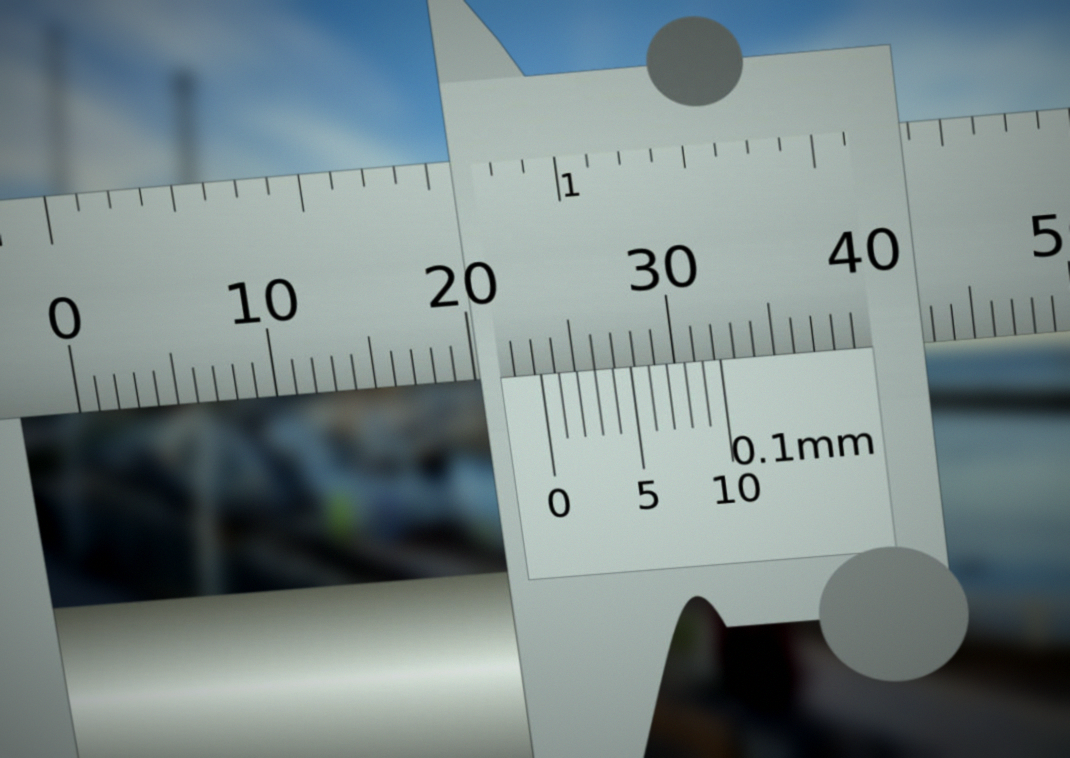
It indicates 23.3; mm
